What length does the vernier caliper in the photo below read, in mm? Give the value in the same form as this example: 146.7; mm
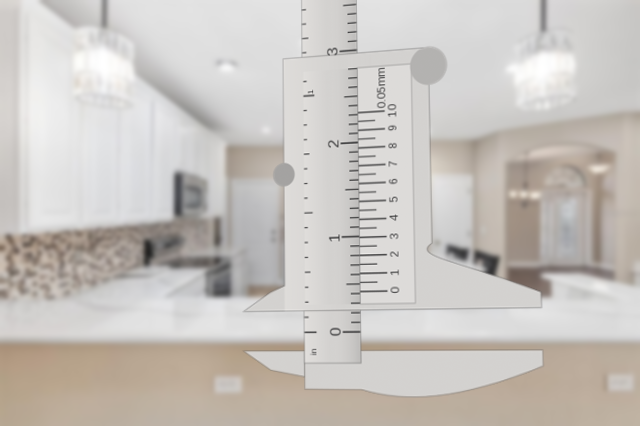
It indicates 4.2; mm
